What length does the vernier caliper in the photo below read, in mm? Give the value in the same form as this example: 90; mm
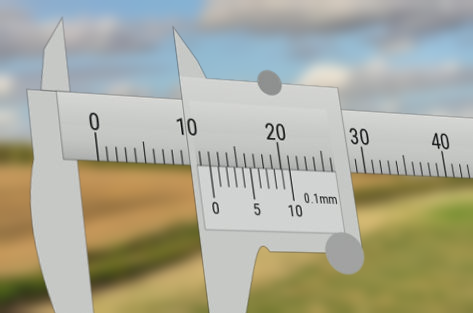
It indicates 12.0; mm
